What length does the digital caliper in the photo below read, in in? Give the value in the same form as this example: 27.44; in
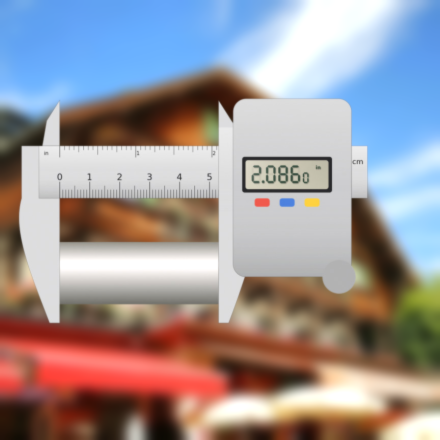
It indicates 2.0860; in
